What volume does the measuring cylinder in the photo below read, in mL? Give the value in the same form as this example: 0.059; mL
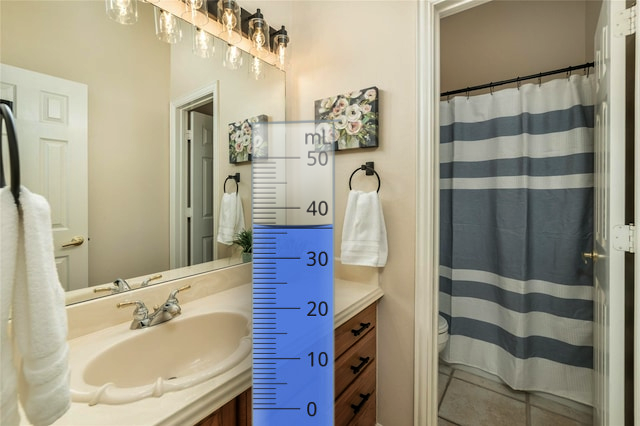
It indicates 36; mL
